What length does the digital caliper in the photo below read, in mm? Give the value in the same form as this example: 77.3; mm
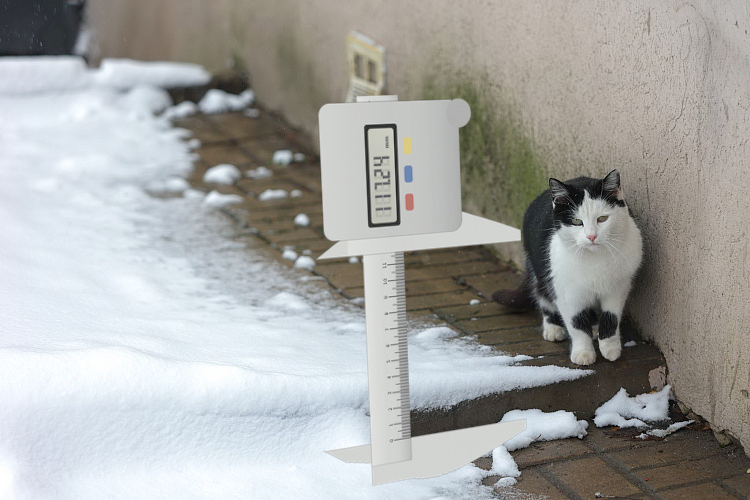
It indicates 117.24; mm
